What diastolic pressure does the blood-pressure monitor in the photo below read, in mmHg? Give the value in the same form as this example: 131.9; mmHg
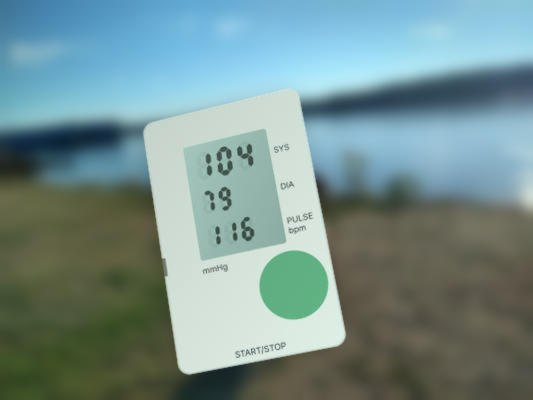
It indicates 79; mmHg
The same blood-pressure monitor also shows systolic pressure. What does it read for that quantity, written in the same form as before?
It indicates 104; mmHg
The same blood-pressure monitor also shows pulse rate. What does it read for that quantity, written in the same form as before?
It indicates 116; bpm
